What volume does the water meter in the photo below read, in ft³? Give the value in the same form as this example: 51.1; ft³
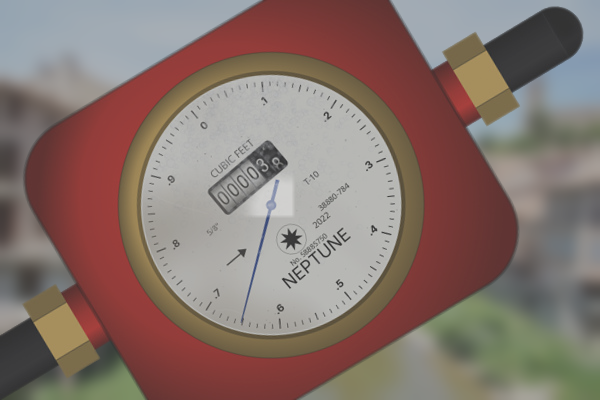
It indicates 37.65; ft³
